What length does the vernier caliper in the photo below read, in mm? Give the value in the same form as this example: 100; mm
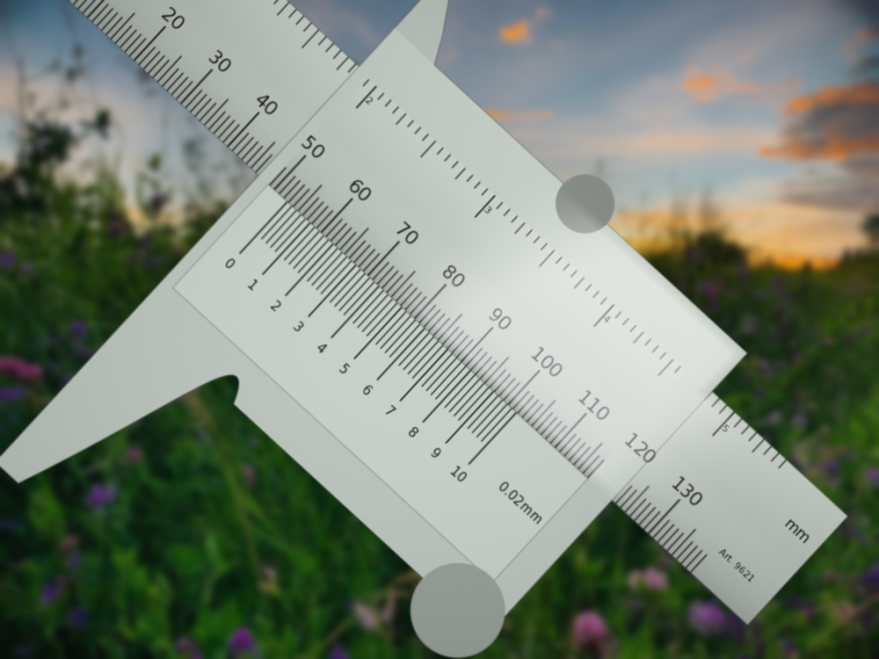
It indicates 52.8; mm
